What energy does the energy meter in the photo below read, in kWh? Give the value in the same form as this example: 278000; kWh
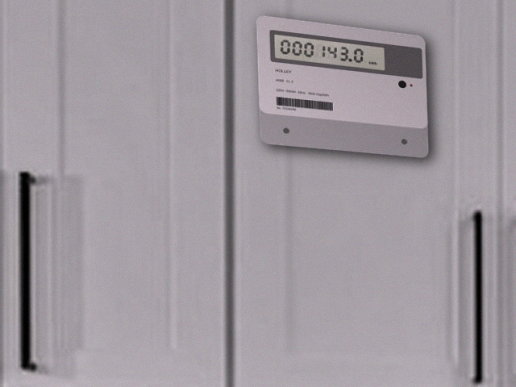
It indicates 143.0; kWh
